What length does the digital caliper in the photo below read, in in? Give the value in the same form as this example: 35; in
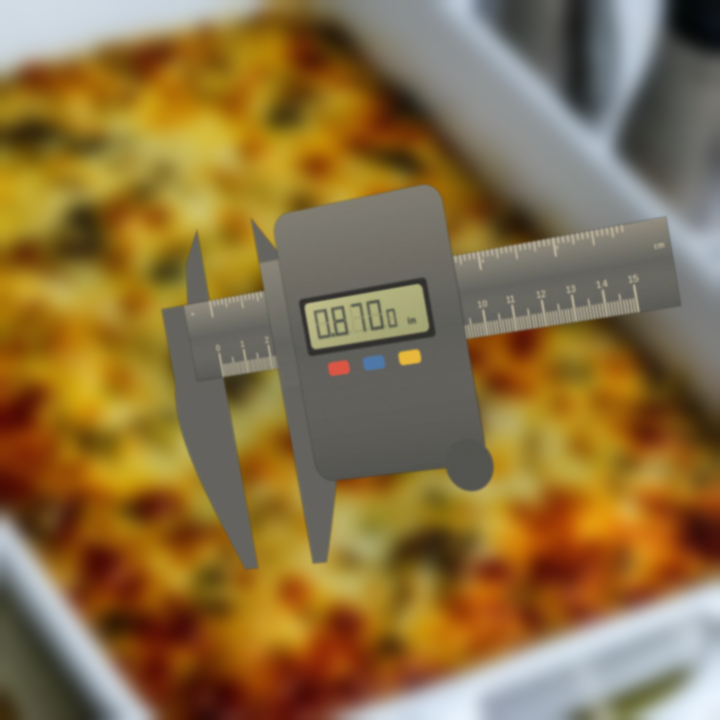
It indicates 0.8700; in
